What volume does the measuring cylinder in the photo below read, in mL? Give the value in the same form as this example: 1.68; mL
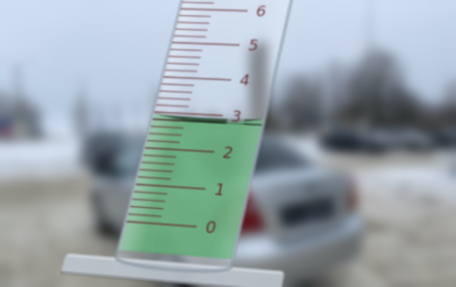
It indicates 2.8; mL
